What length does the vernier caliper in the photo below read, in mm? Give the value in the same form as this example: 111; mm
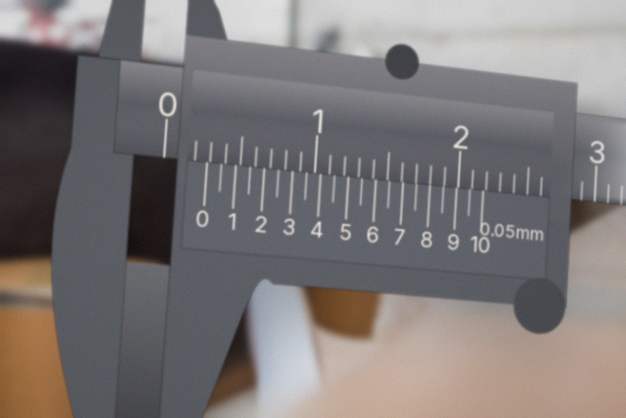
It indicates 2.8; mm
